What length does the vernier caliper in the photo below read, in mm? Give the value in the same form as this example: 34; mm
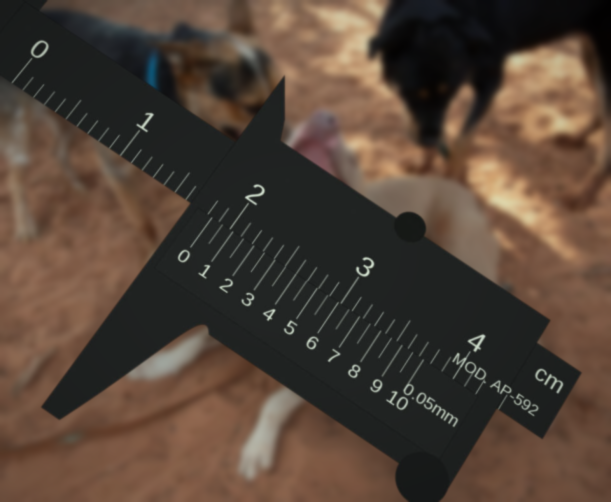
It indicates 18.4; mm
